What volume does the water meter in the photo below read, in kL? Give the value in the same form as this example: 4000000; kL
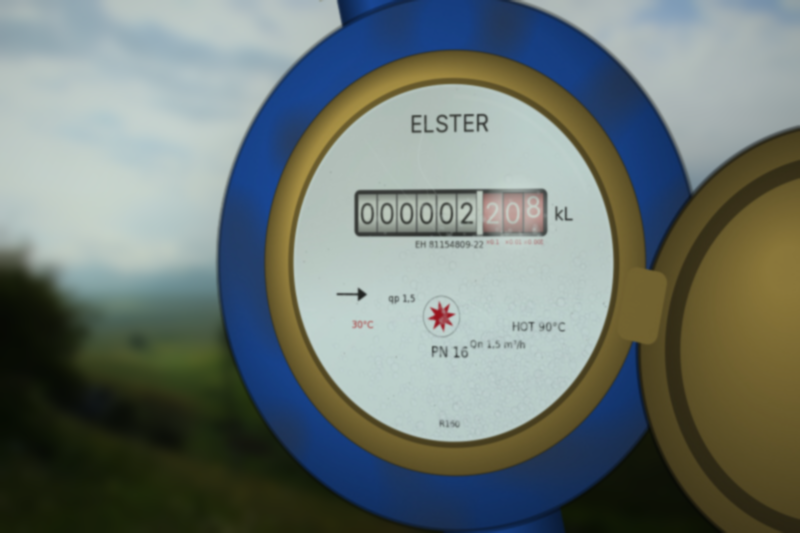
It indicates 2.208; kL
